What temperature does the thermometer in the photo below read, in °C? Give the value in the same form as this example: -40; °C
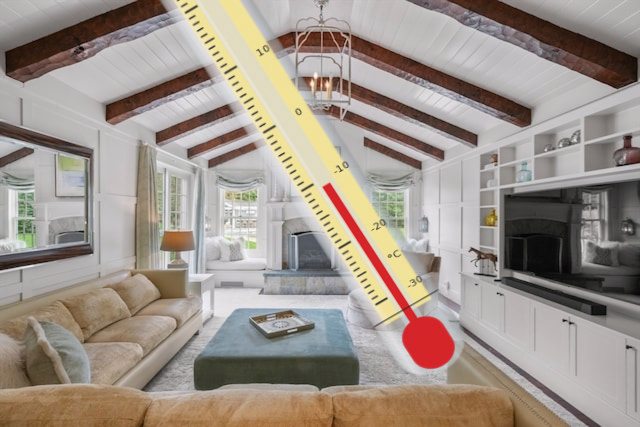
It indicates -11; °C
